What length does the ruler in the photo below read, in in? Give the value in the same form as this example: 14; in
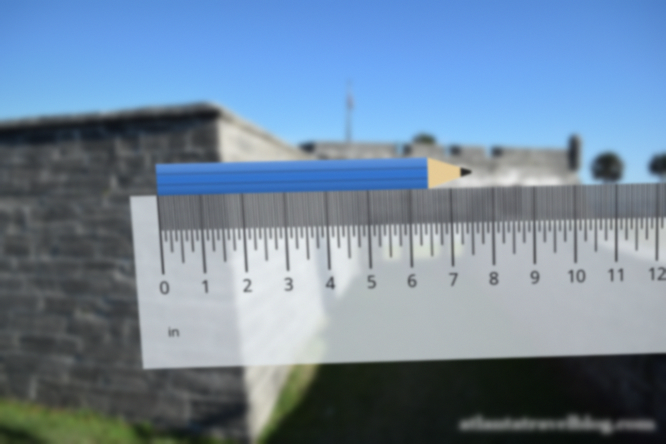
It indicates 7.5; in
